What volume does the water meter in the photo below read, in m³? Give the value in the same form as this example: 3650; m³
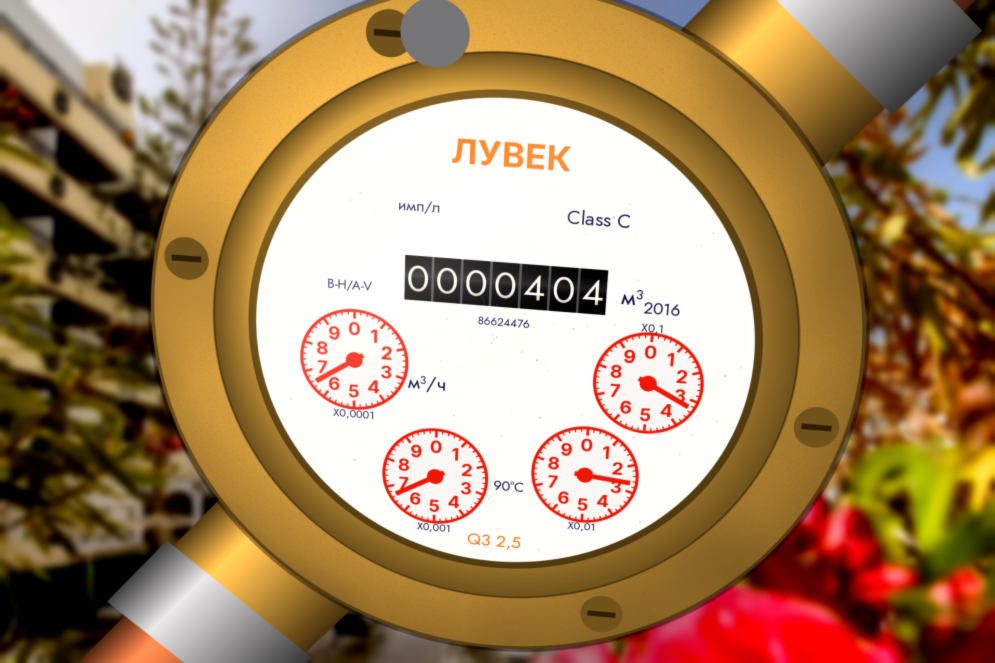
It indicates 404.3266; m³
